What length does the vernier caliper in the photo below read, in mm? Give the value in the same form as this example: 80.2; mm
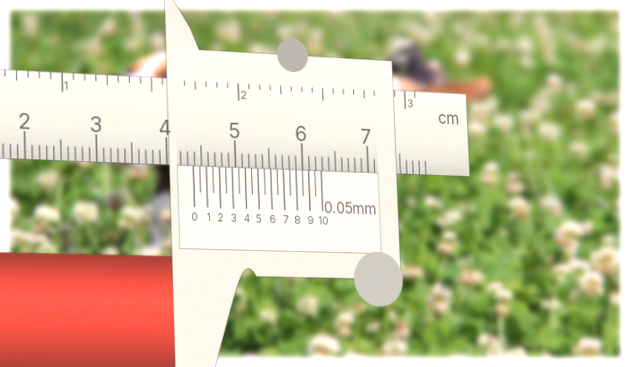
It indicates 43.8; mm
